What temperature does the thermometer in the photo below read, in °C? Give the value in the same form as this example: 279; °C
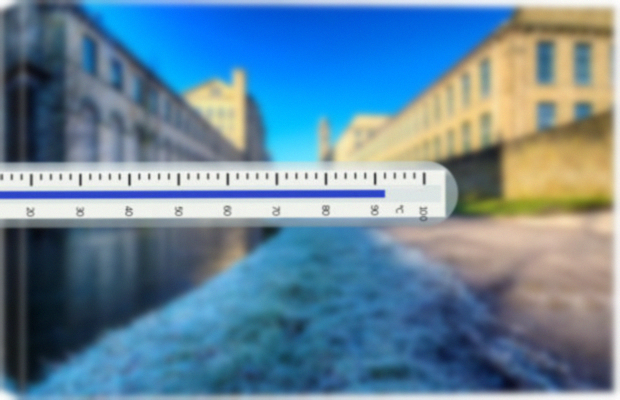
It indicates 92; °C
